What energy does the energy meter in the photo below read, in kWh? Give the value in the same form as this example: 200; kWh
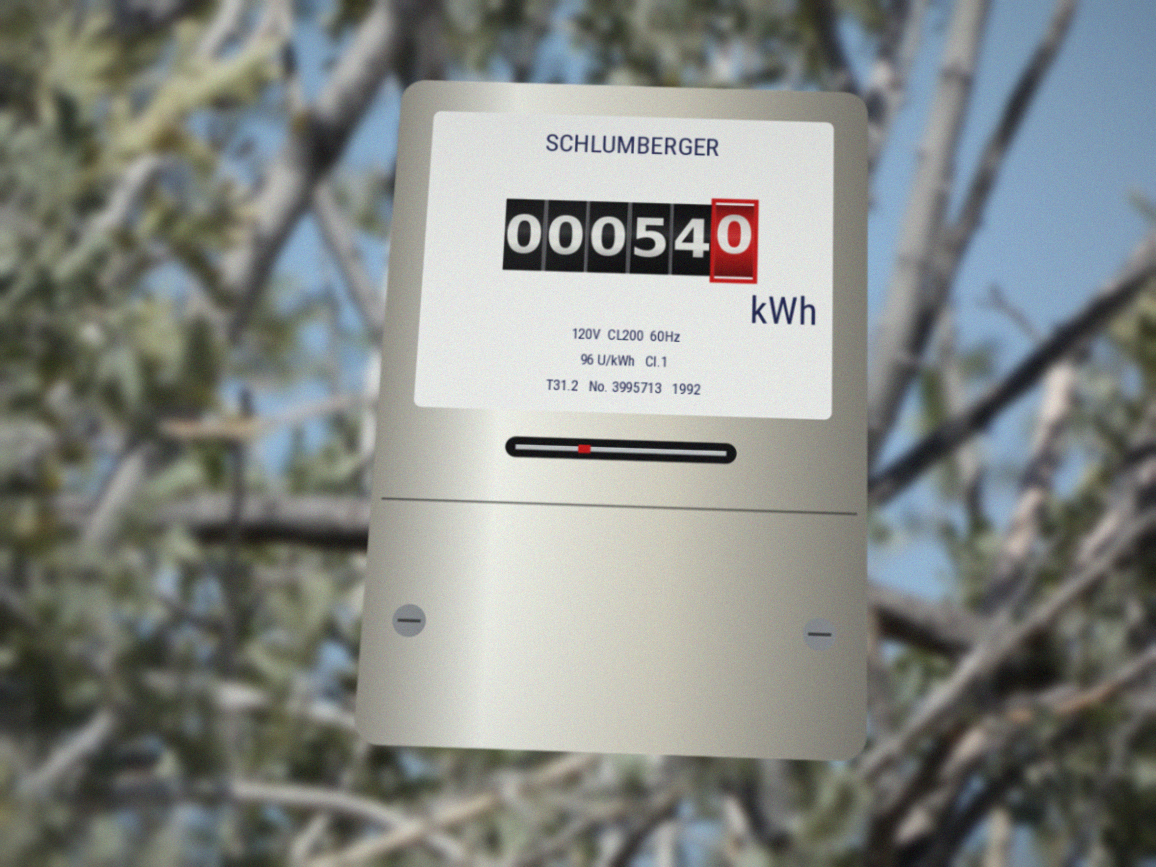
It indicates 54.0; kWh
